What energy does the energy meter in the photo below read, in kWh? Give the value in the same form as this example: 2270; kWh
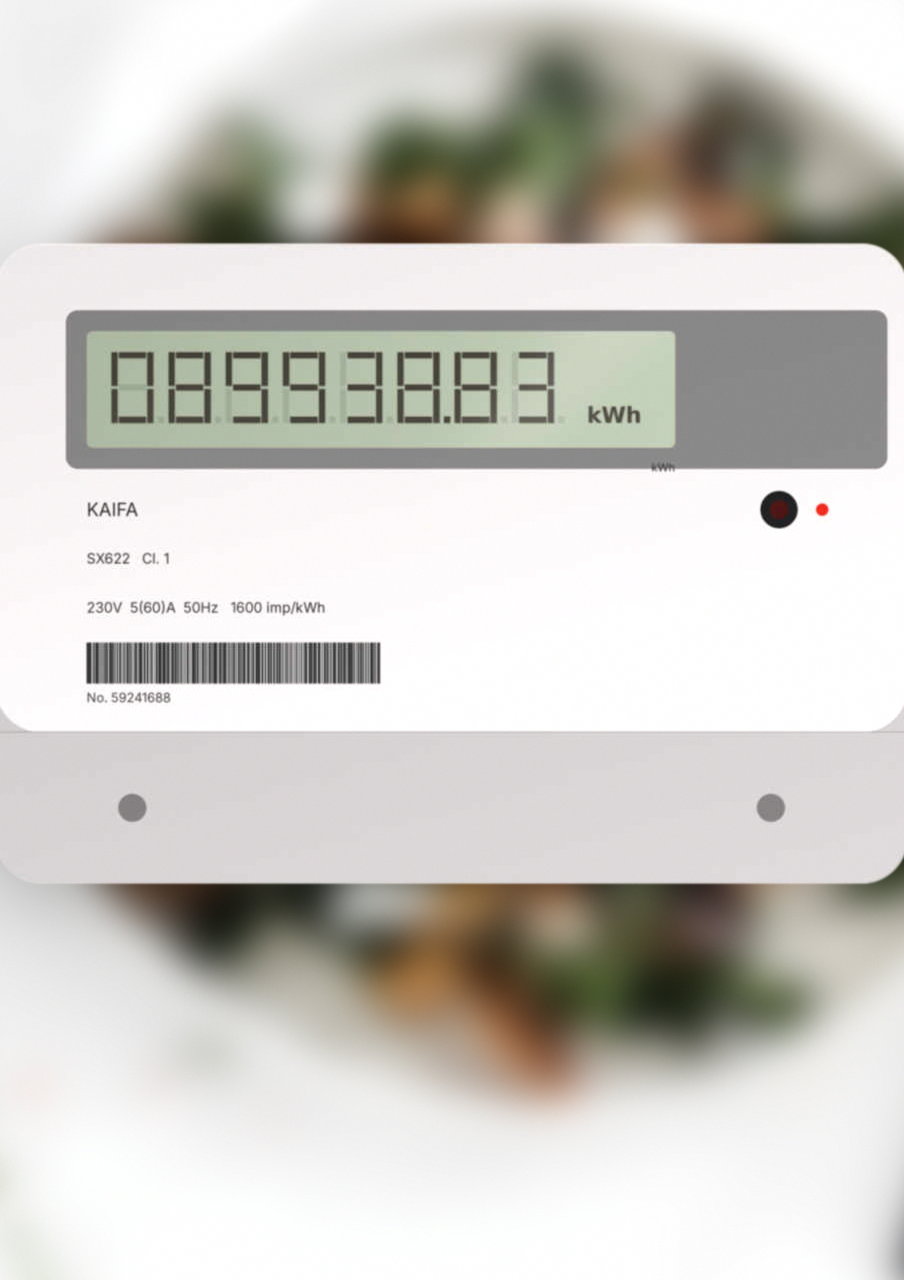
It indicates 89938.83; kWh
